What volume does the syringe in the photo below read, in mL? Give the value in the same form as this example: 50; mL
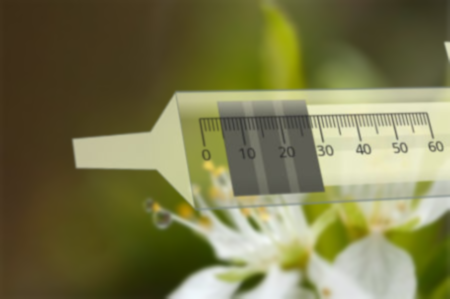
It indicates 5; mL
